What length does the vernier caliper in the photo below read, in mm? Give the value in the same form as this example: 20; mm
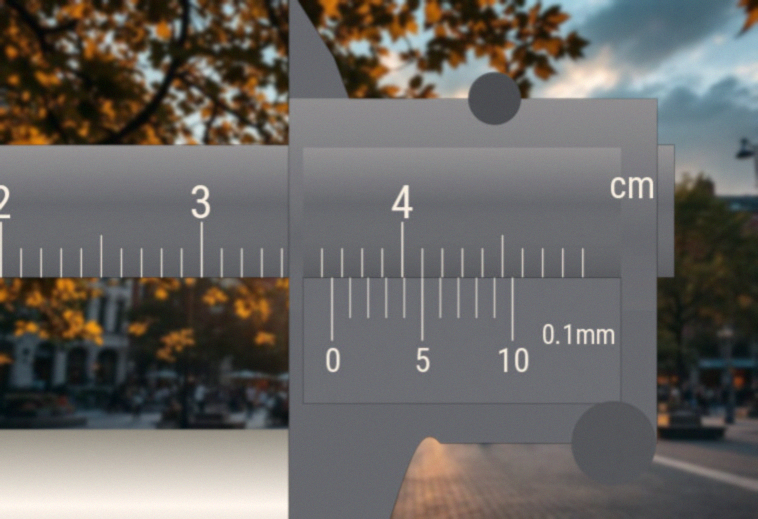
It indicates 36.5; mm
